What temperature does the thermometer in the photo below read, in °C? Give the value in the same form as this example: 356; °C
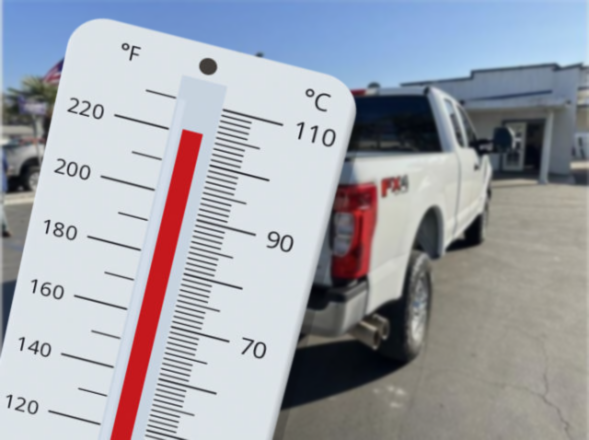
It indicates 105; °C
